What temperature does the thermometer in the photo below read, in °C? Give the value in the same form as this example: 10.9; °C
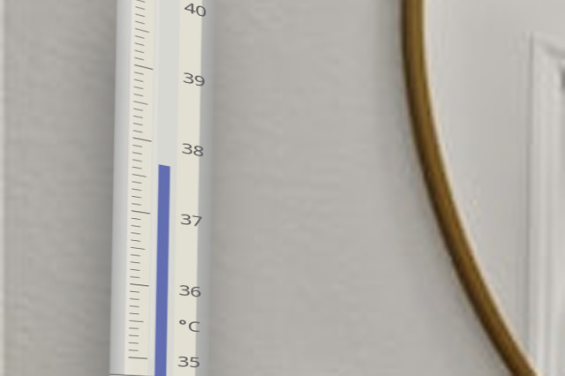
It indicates 37.7; °C
